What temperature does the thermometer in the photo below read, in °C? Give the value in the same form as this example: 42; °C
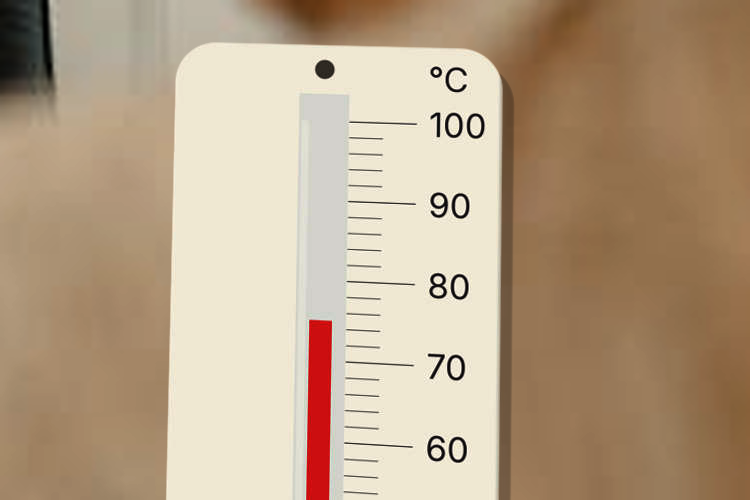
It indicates 75; °C
